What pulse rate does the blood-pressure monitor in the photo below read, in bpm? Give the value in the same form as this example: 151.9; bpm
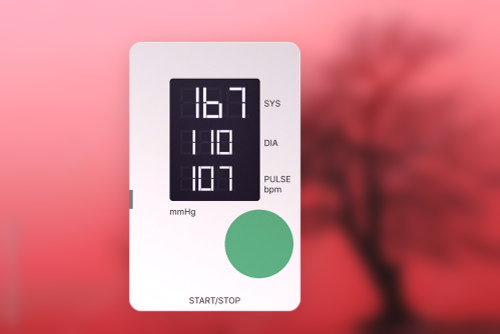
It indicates 107; bpm
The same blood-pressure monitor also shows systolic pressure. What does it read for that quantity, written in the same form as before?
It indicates 167; mmHg
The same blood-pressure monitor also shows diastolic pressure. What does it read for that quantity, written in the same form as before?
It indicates 110; mmHg
